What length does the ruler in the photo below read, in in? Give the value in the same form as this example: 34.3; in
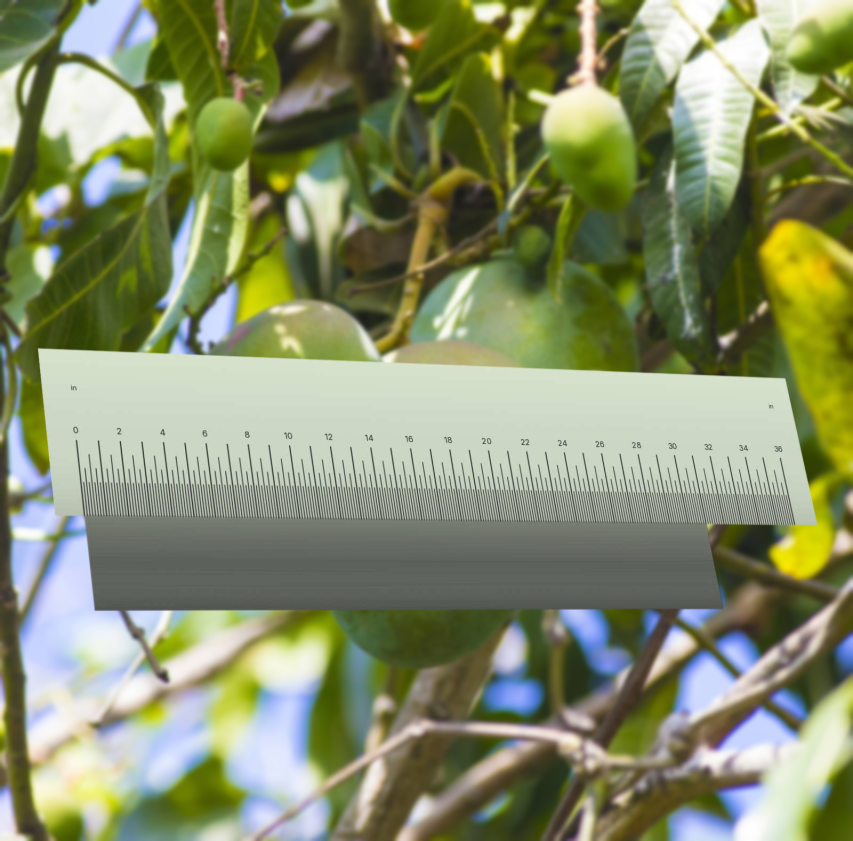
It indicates 31; in
